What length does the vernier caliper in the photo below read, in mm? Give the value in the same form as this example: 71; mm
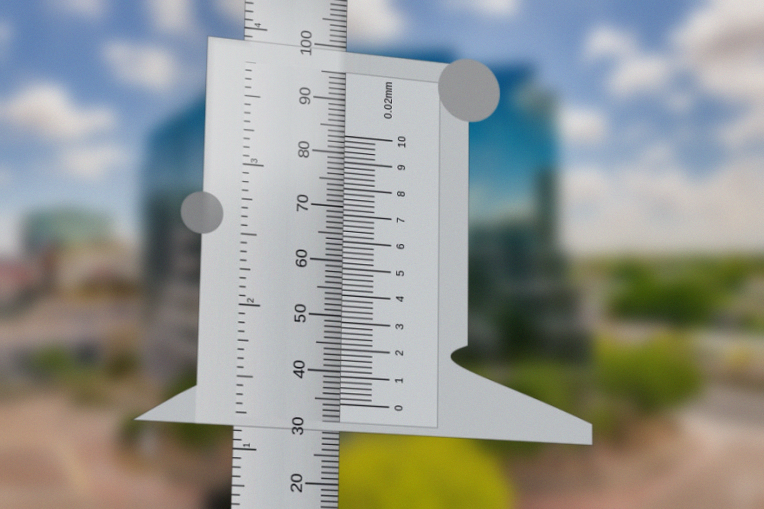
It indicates 34.2; mm
